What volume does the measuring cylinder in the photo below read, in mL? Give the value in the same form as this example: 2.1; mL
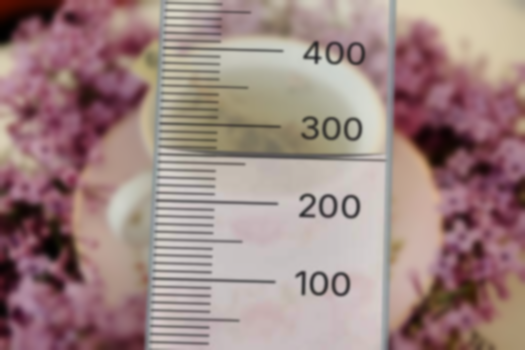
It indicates 260; mL
